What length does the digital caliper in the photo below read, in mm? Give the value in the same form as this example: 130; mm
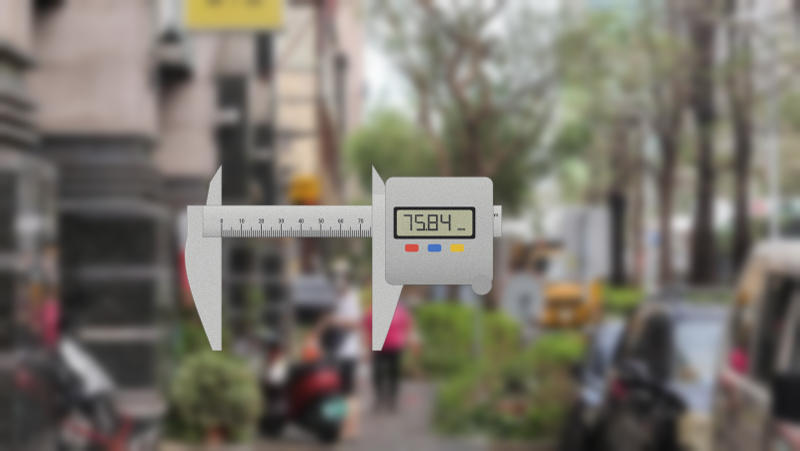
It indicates 75.84; mm
